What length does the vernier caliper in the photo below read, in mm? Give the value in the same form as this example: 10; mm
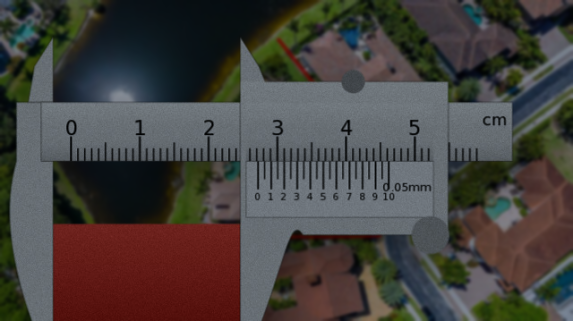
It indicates 27.2; mm
